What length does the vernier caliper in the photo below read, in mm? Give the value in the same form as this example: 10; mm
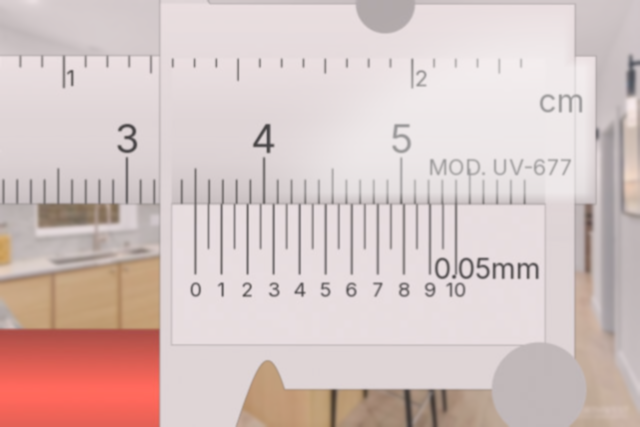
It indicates 35.0; mm
